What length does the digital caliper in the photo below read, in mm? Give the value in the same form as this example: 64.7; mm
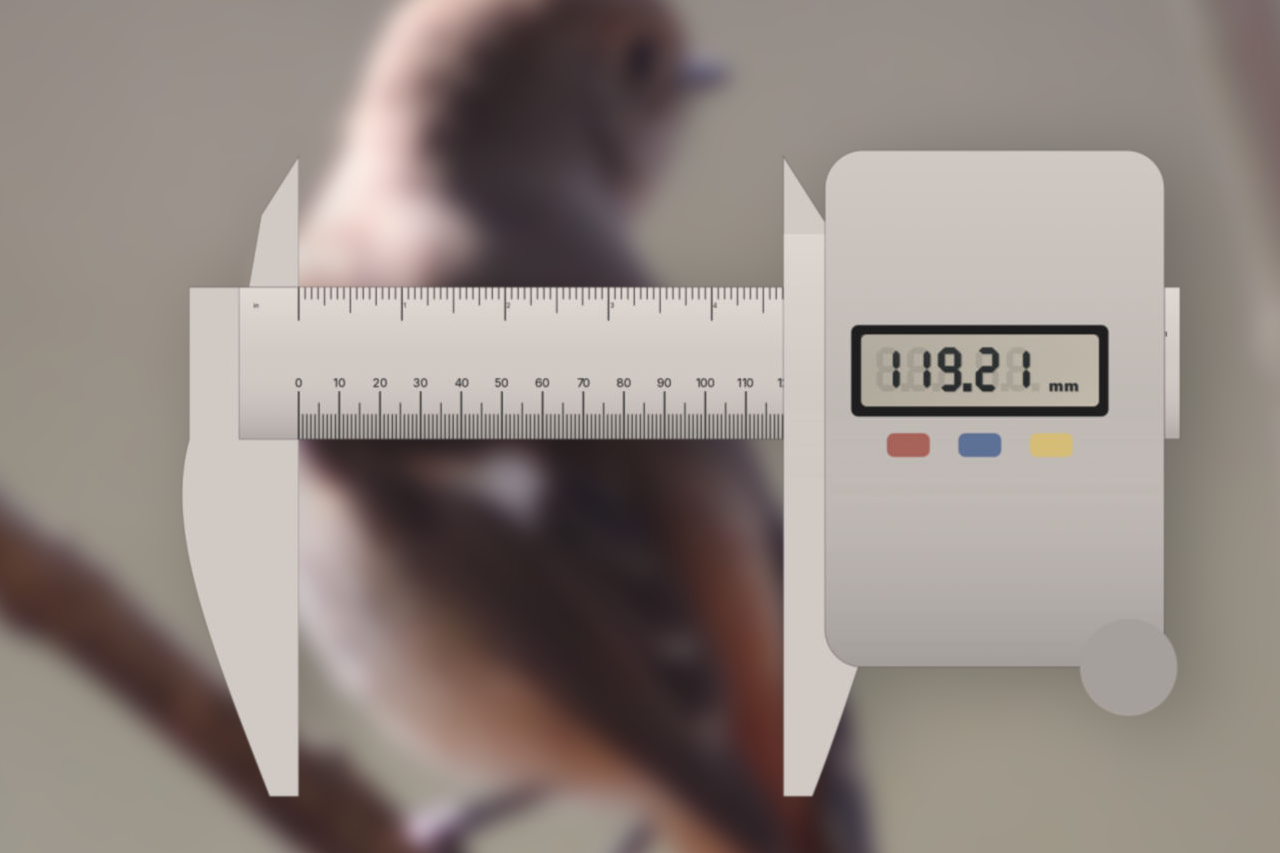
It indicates 119.21; mm
